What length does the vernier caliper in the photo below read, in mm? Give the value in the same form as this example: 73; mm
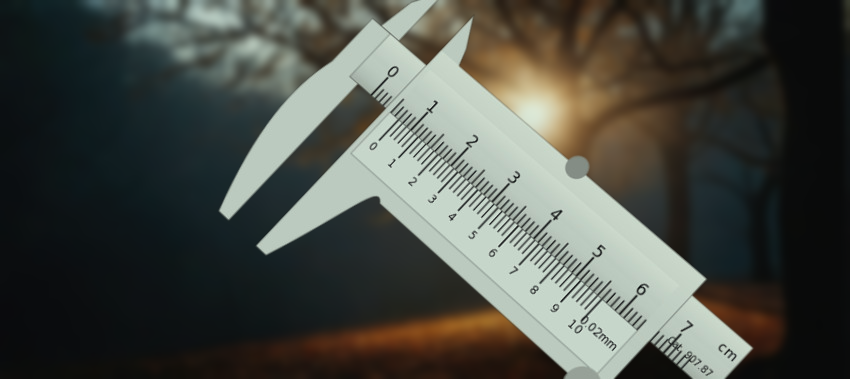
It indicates 7.0; mm
